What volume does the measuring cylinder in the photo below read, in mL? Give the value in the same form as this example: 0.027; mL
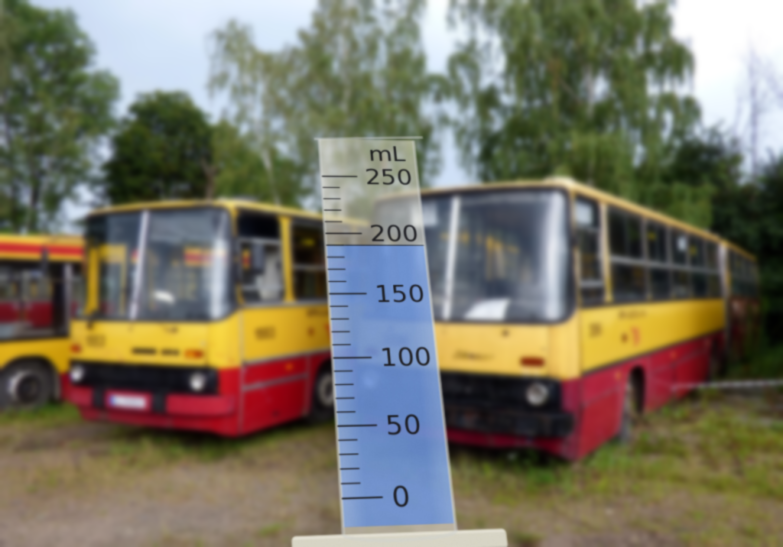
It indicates 190; mL
